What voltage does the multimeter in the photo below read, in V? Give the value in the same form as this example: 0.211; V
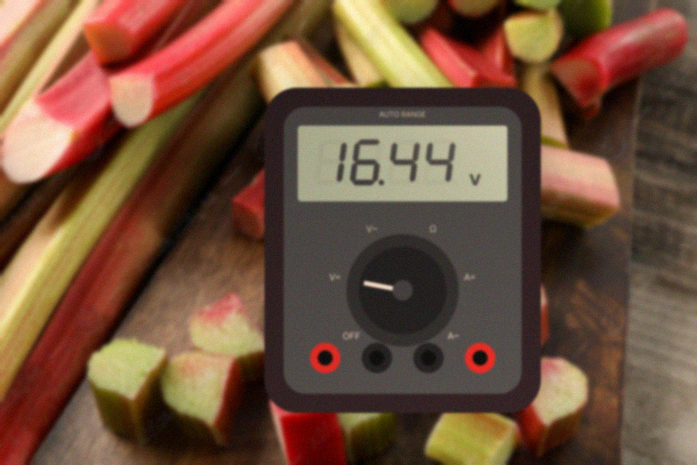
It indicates 16.44; V
